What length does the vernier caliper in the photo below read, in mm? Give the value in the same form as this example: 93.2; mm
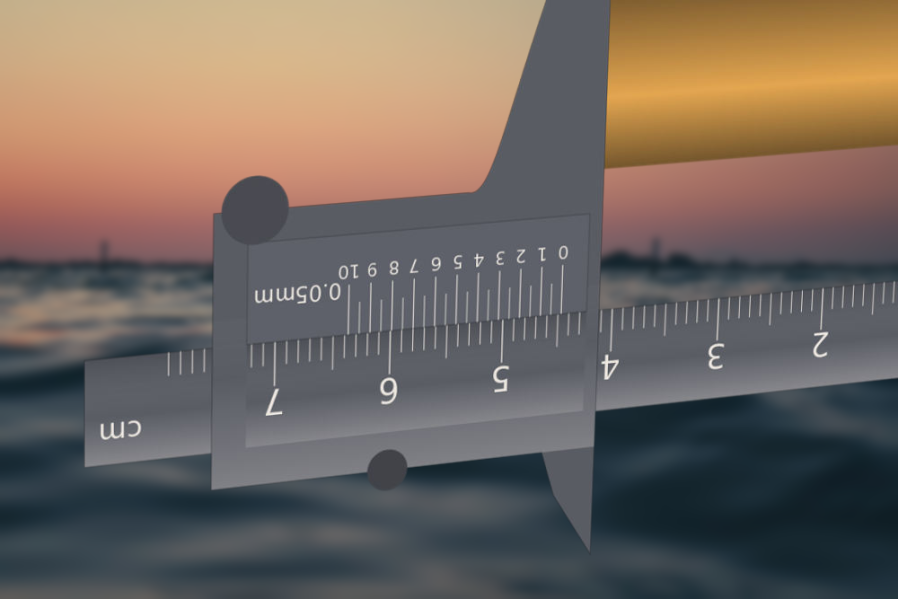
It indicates 44.7; mm
